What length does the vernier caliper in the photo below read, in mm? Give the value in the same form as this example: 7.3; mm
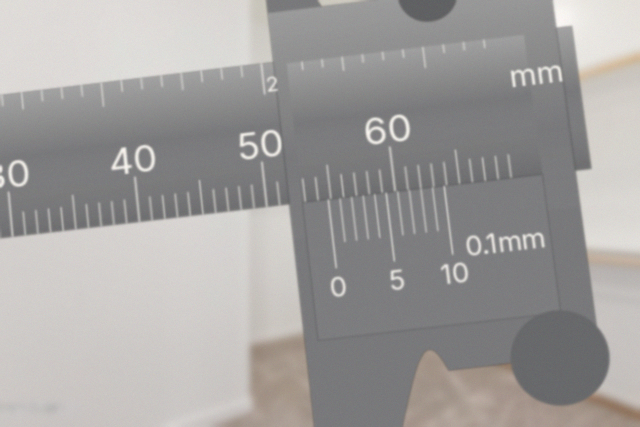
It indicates 54.8; mm
